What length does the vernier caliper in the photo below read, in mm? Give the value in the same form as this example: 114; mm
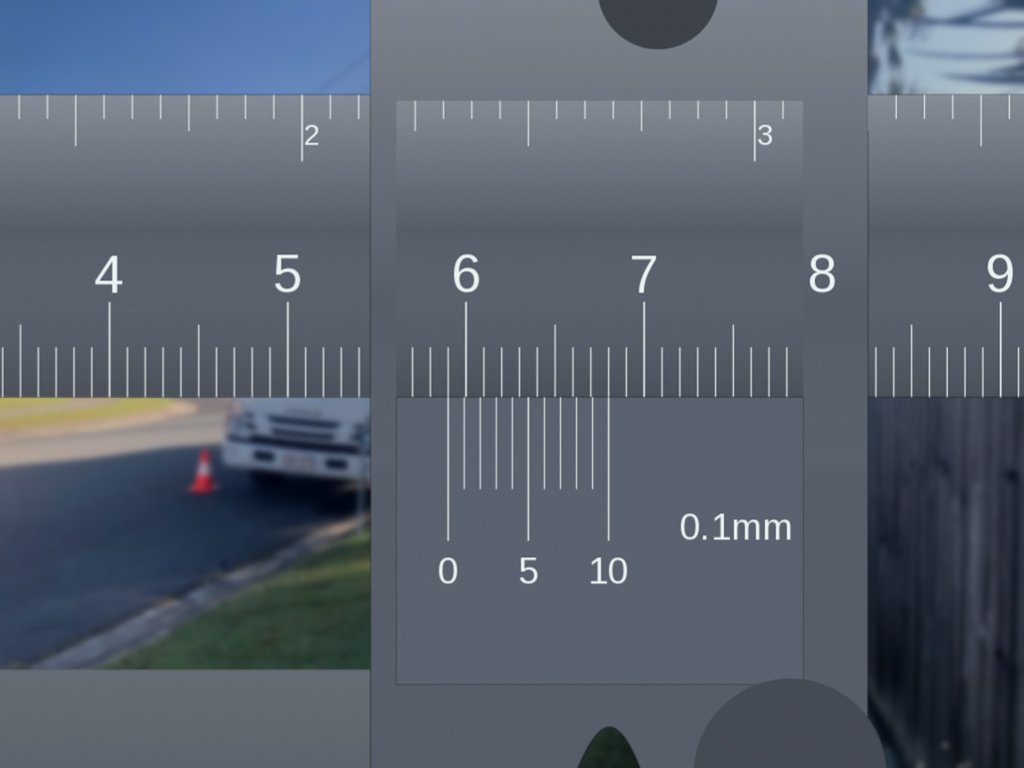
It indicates 59.0; mm
